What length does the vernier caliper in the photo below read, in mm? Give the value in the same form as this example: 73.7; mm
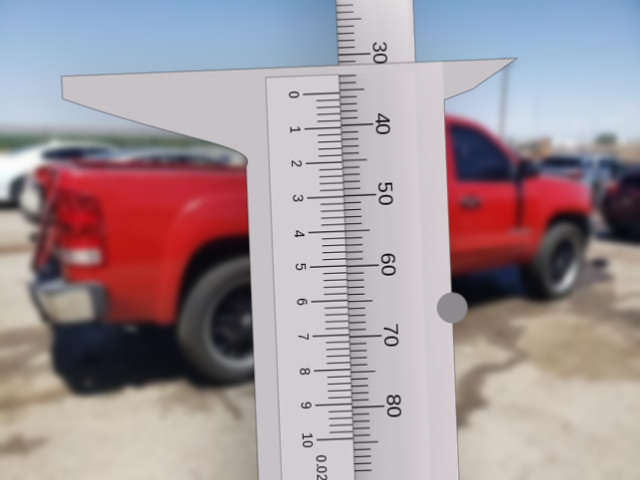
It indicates 35.4; mm
